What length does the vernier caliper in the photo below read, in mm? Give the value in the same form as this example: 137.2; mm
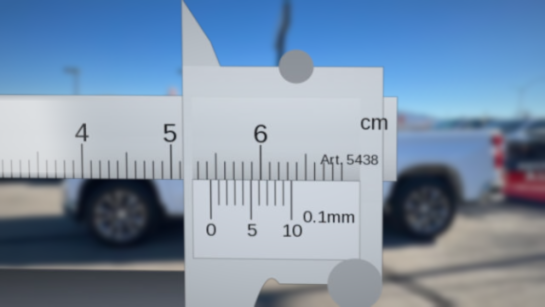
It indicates 54.4; mm
